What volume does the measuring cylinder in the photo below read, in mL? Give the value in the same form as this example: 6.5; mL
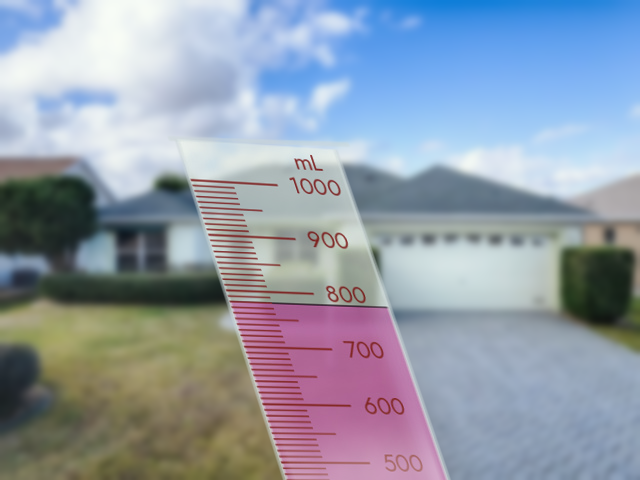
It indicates 780; mL
